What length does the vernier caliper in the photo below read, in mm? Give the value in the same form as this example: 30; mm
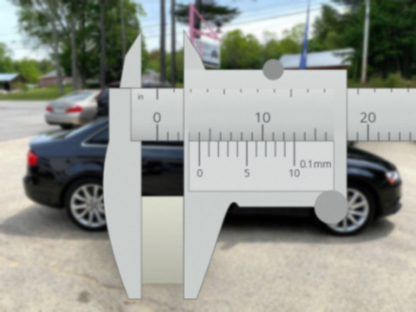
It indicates 4.0; mm
